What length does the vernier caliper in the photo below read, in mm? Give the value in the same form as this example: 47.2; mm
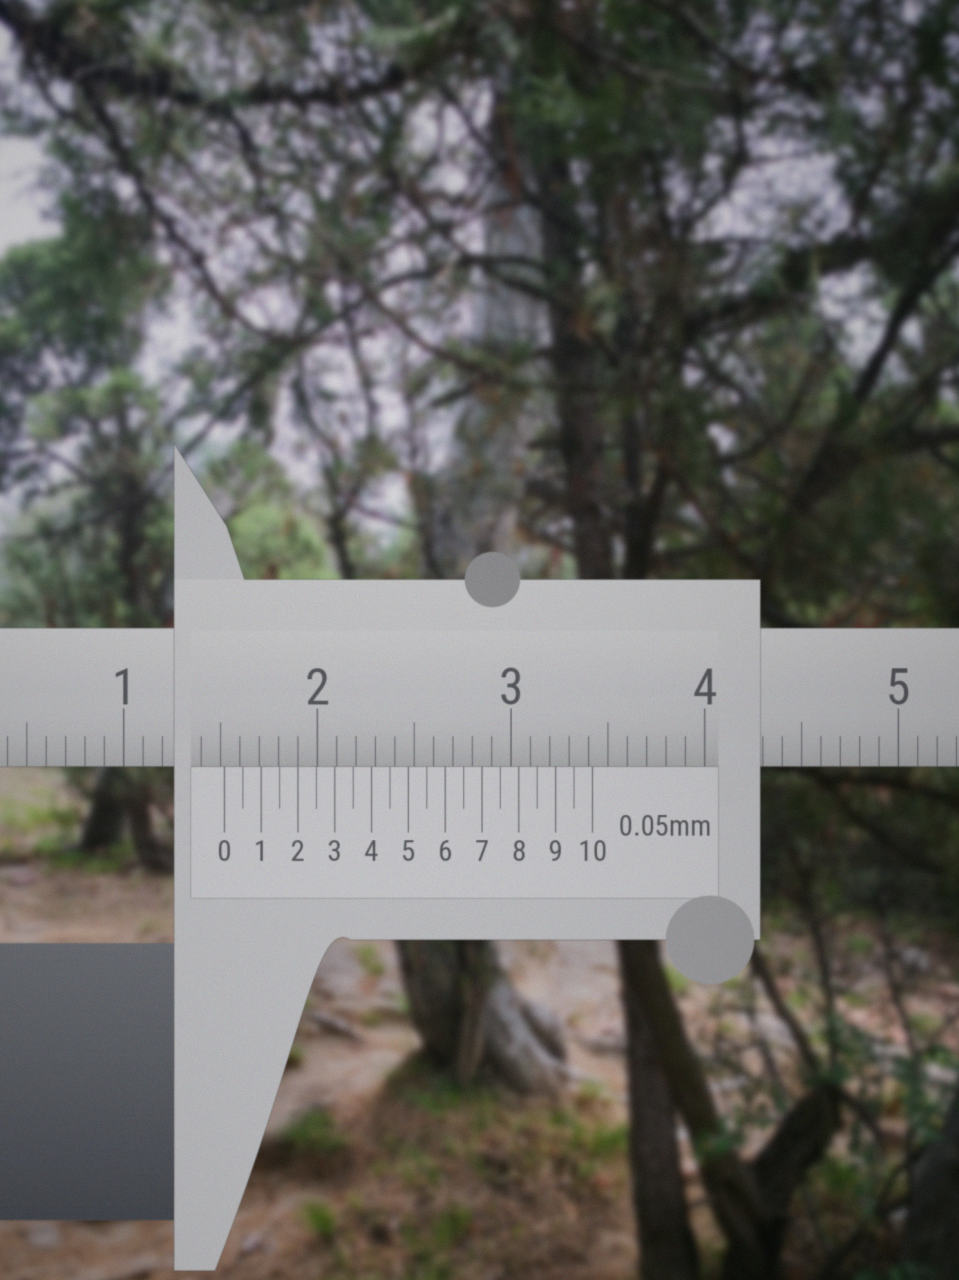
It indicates 15.2; mm
